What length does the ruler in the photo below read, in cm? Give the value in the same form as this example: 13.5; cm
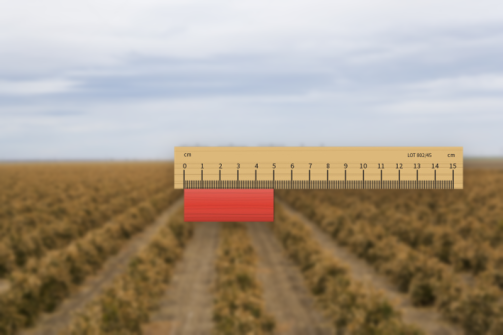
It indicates 5; cm
